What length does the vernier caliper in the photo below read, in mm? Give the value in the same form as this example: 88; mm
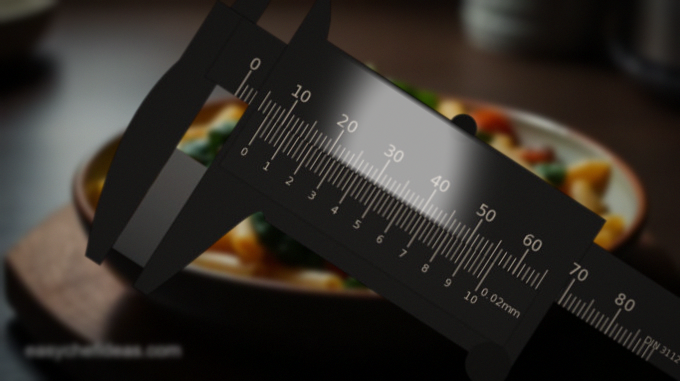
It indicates 7.0; mm
